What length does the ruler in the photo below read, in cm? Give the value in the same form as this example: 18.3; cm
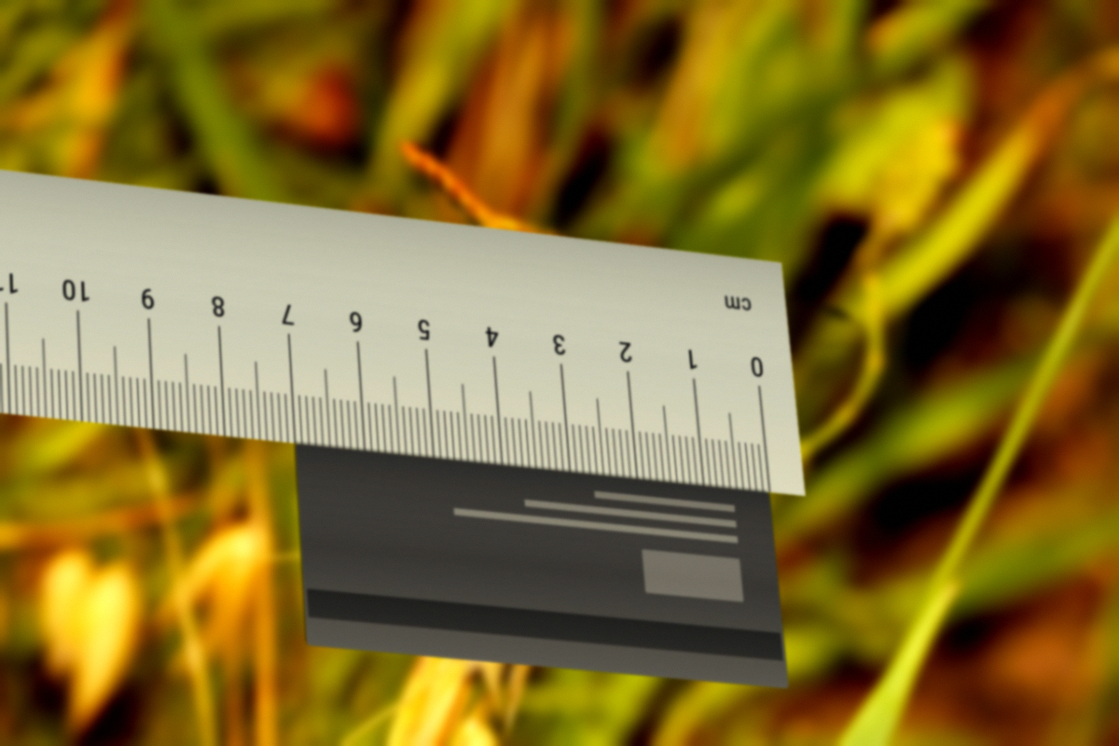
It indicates 7; cm
